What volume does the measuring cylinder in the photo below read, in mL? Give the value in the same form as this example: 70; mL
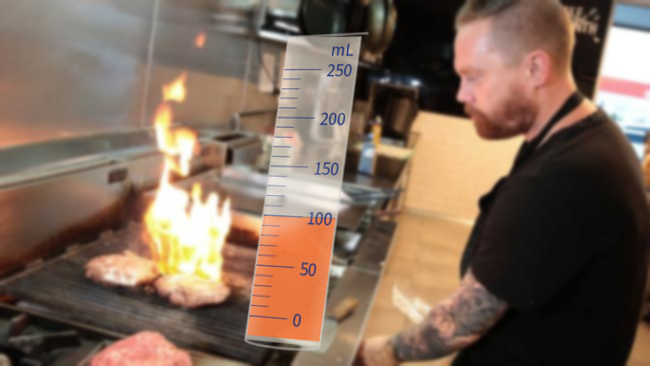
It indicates 100; mL
